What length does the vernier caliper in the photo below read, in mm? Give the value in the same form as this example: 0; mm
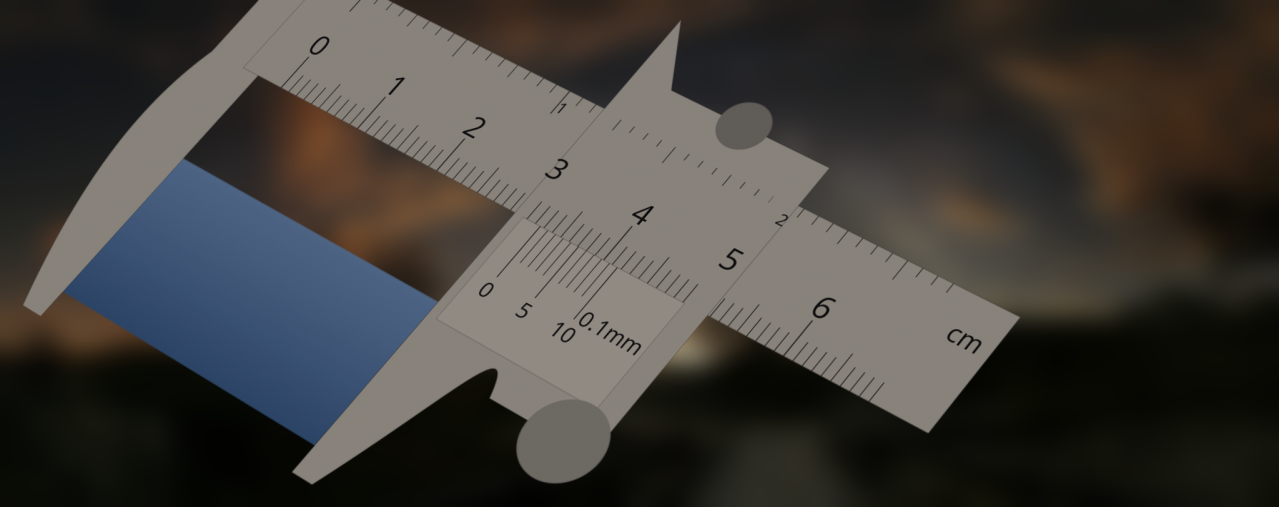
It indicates 32.6; mm
